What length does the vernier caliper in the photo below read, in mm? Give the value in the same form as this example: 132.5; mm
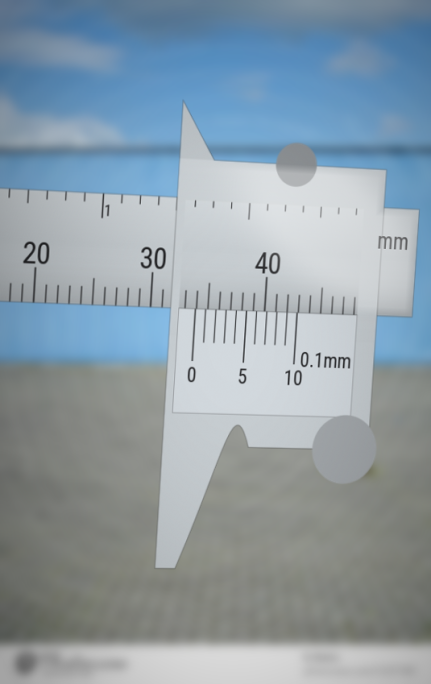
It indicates 33.9; mm
